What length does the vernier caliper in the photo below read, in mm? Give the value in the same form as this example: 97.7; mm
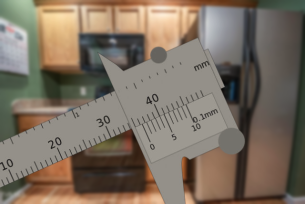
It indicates 36.4; mm
